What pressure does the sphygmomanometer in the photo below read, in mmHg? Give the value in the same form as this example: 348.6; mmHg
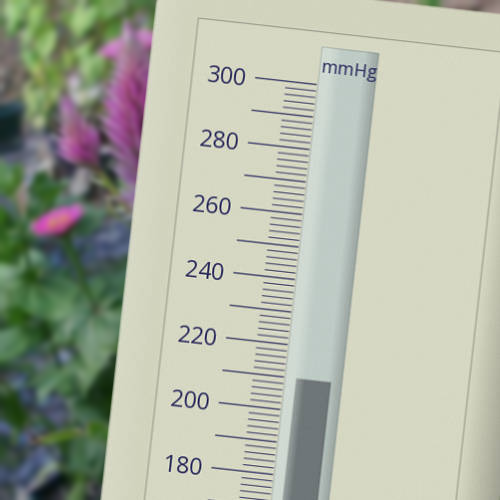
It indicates 210; mmHg
